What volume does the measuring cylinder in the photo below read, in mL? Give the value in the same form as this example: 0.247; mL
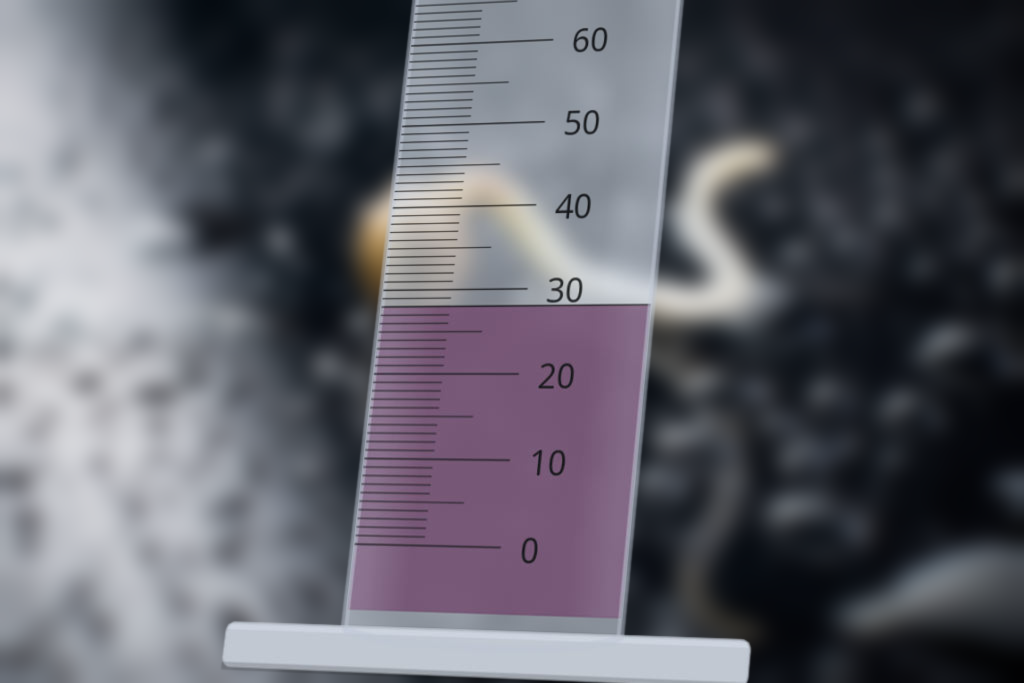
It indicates 28; mL
